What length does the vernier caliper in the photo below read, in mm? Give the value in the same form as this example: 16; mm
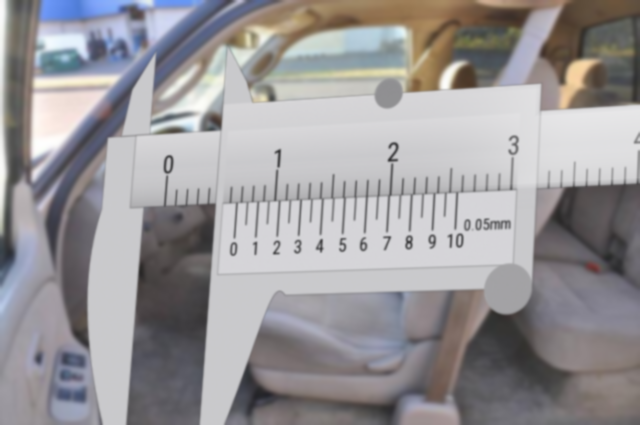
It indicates 6.6; mm
